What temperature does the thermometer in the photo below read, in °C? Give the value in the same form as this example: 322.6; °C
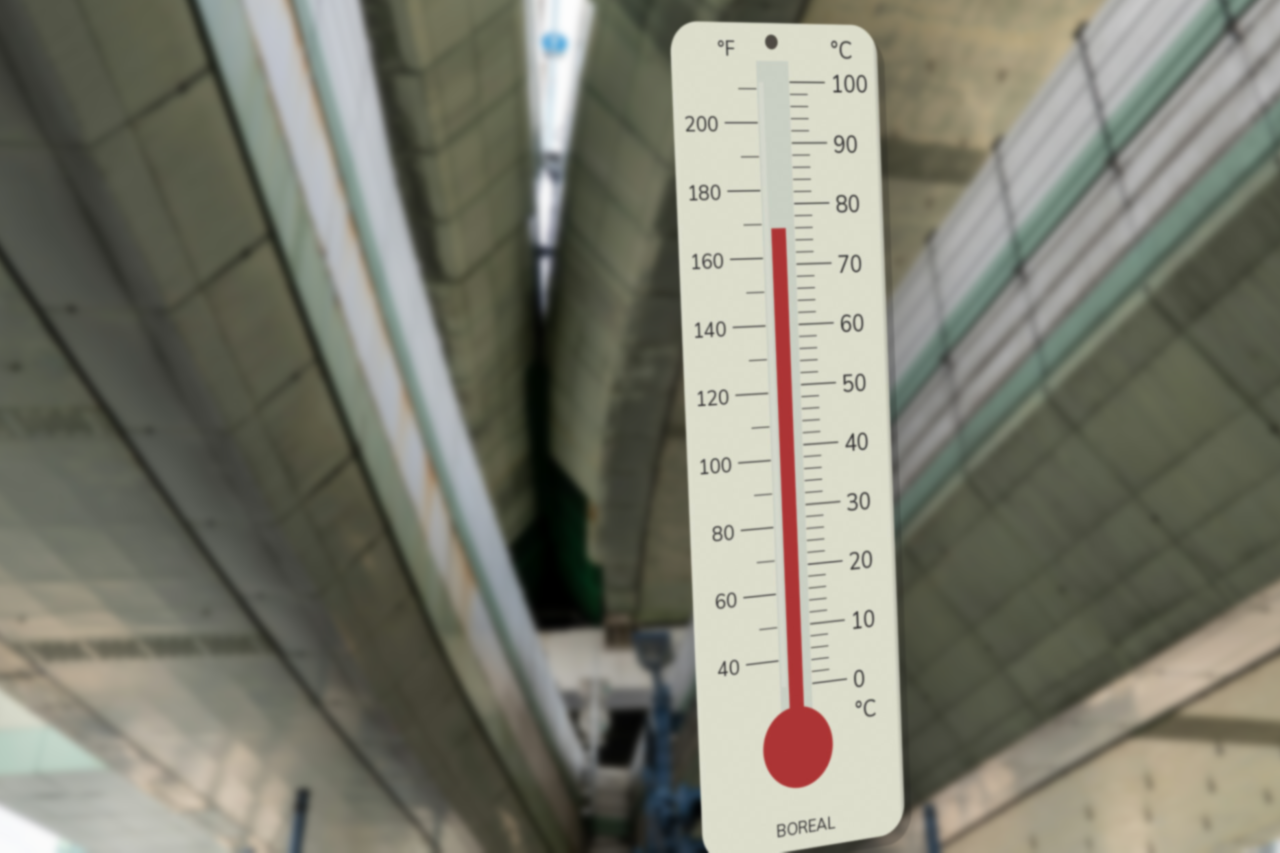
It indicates 76; °C
